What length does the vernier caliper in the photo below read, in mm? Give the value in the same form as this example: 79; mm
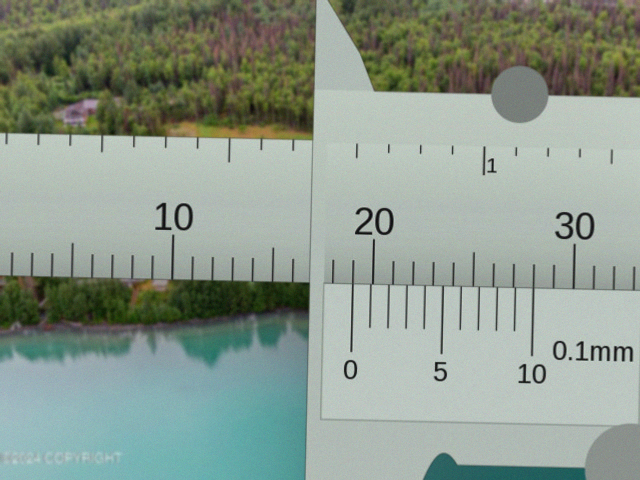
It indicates 19.0; mm
